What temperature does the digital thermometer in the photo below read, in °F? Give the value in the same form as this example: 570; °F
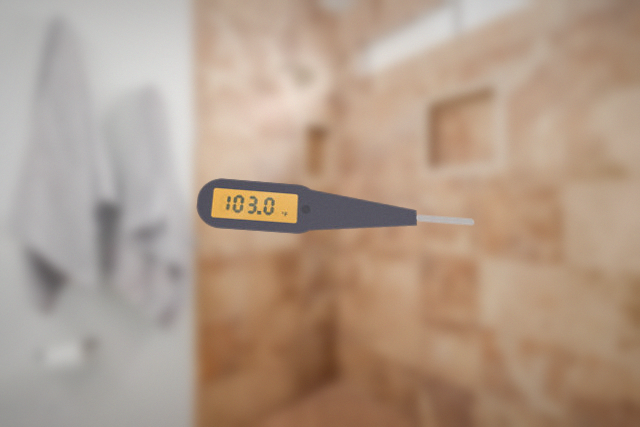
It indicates 103.0; °F
